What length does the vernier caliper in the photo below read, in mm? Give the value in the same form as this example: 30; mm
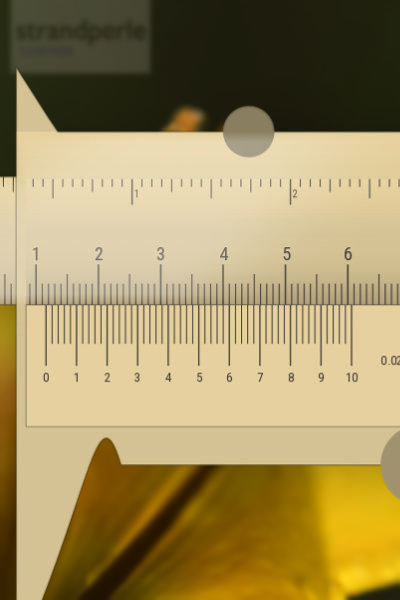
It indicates 11.6; mm
